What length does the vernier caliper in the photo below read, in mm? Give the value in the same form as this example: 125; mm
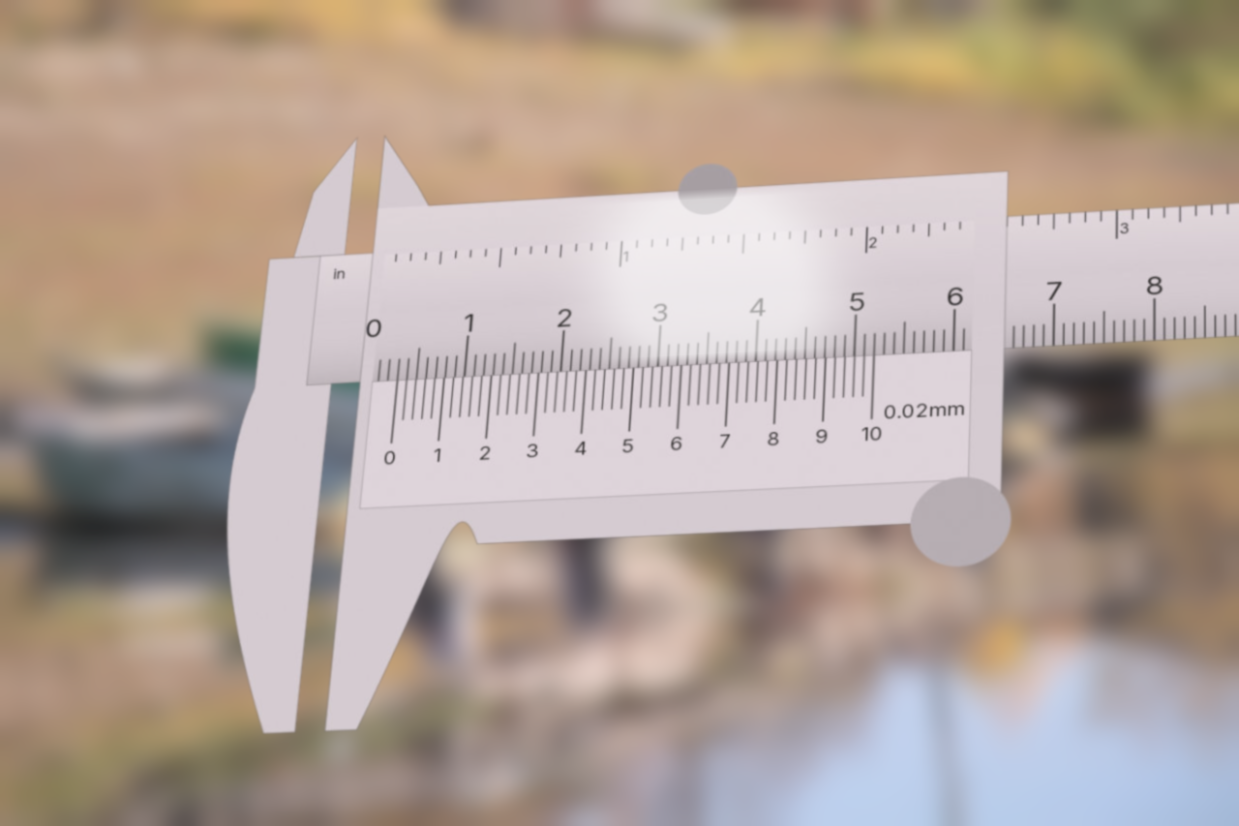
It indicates 3.0; mm
